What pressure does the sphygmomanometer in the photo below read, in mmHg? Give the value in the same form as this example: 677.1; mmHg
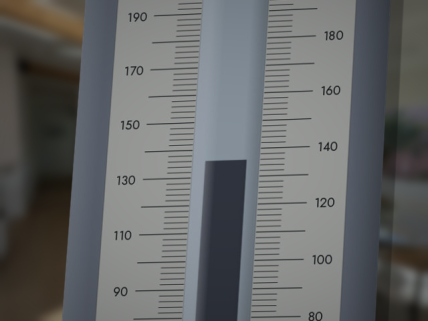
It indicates 136; mmHg
